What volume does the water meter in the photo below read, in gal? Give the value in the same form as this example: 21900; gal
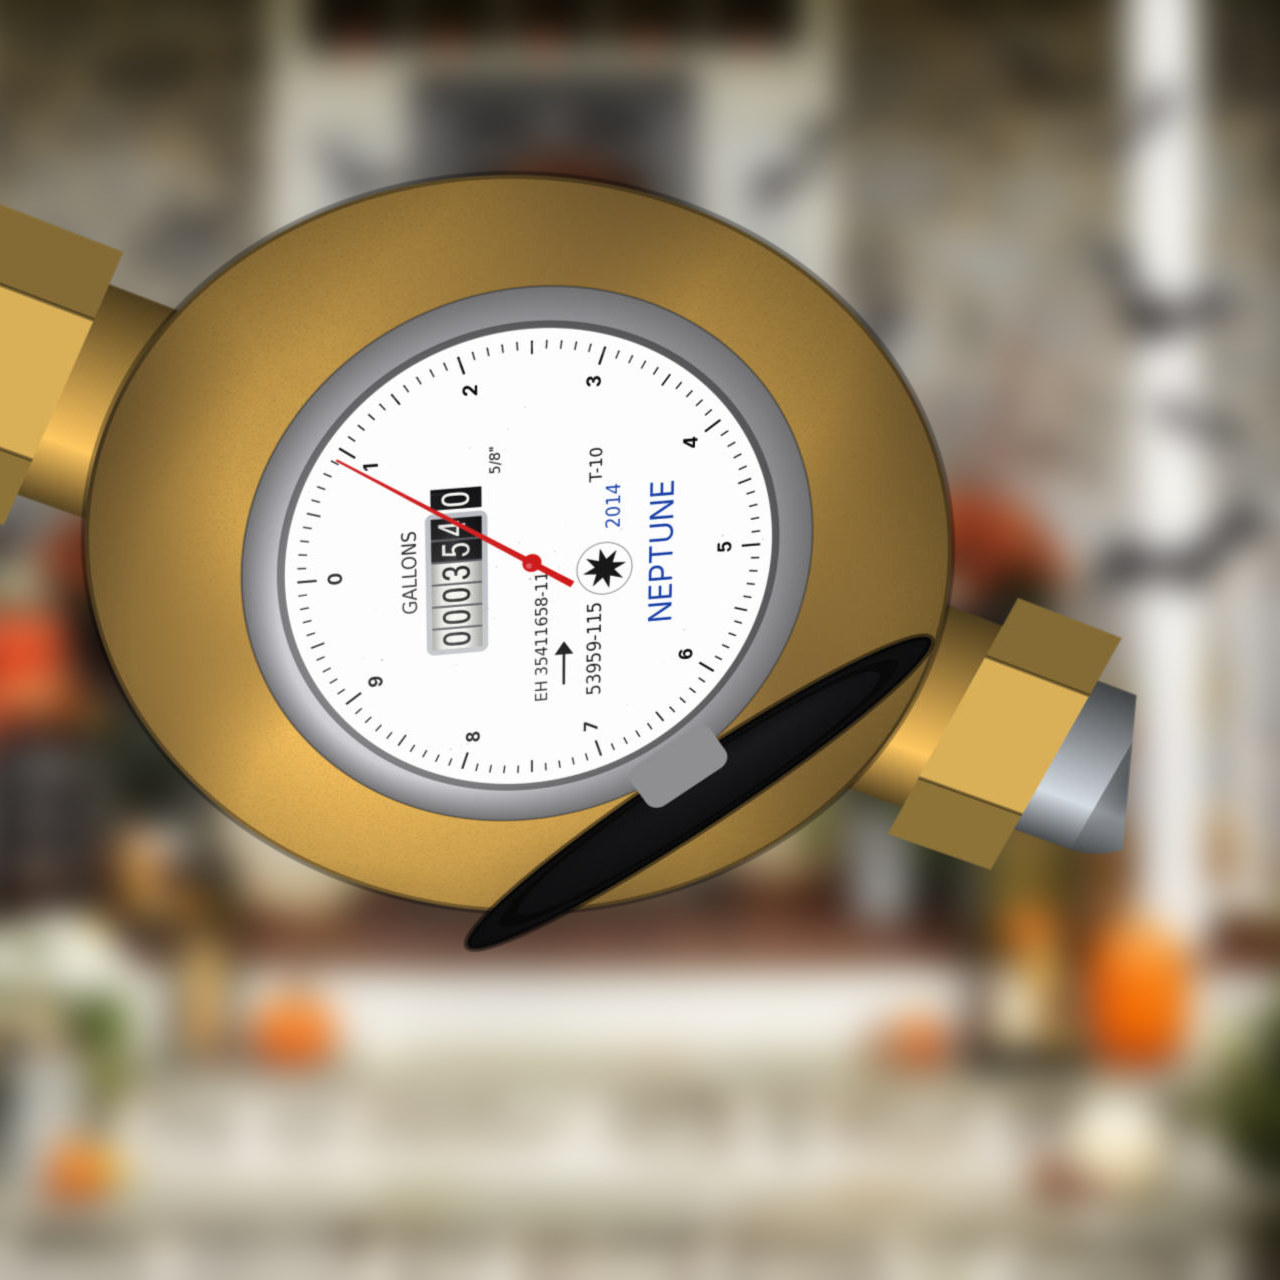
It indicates 3540.9; gal
